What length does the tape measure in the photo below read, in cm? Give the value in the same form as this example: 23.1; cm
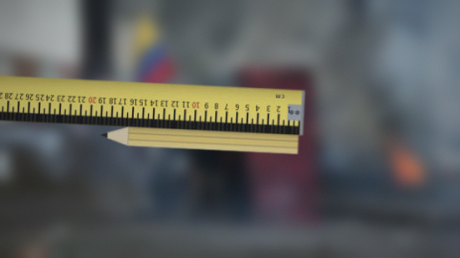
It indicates 19; cm
